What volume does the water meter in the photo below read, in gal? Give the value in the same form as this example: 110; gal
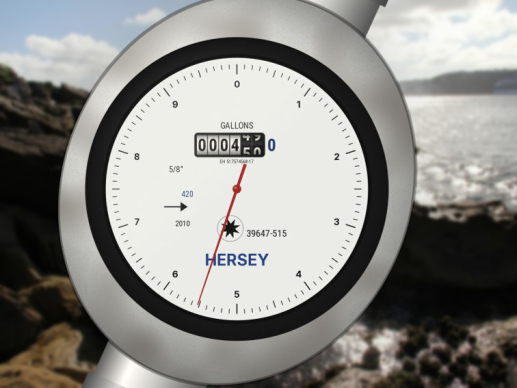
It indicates 4495.5; gal
